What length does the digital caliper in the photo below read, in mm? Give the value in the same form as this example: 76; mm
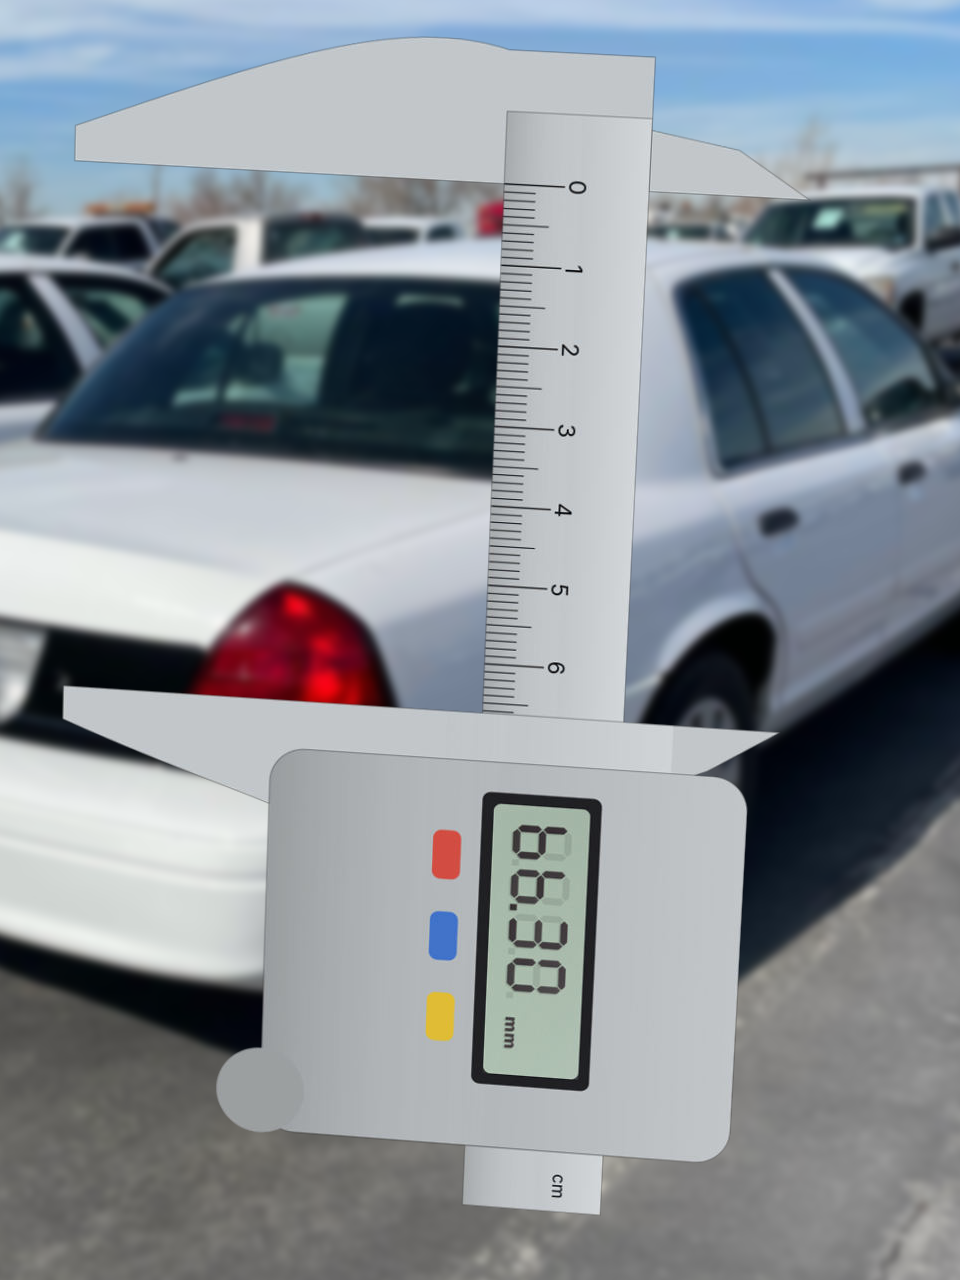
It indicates 66.30; mm
